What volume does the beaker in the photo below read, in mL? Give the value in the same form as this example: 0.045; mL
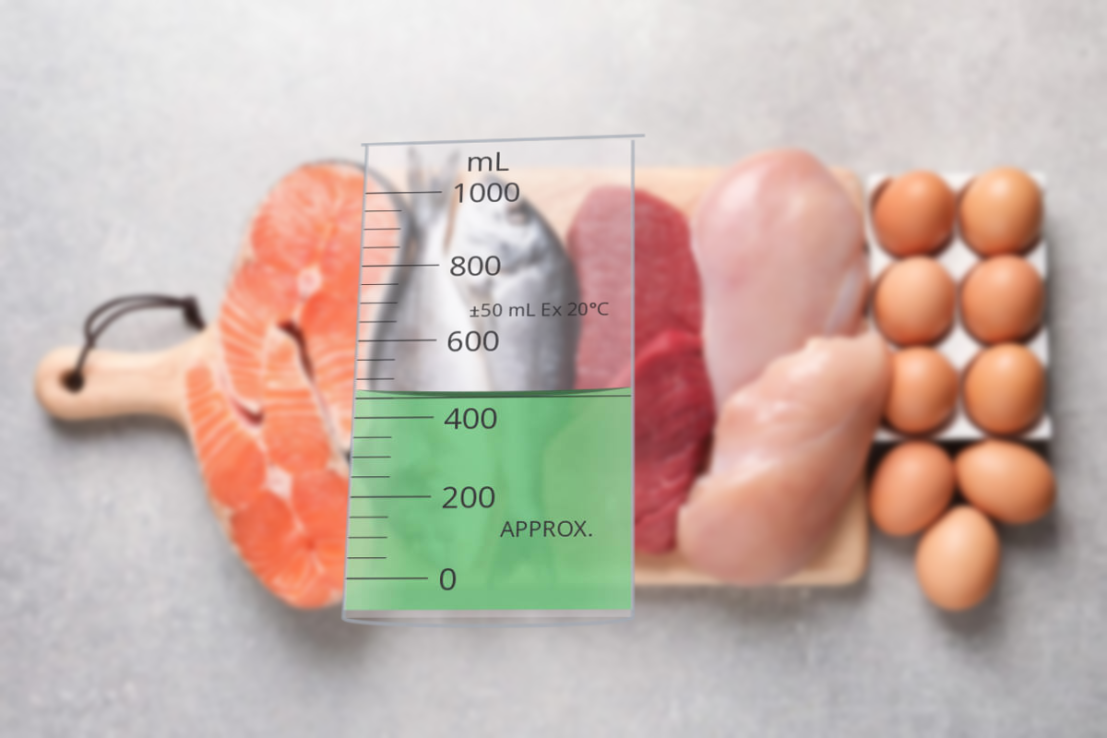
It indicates 450; mL
